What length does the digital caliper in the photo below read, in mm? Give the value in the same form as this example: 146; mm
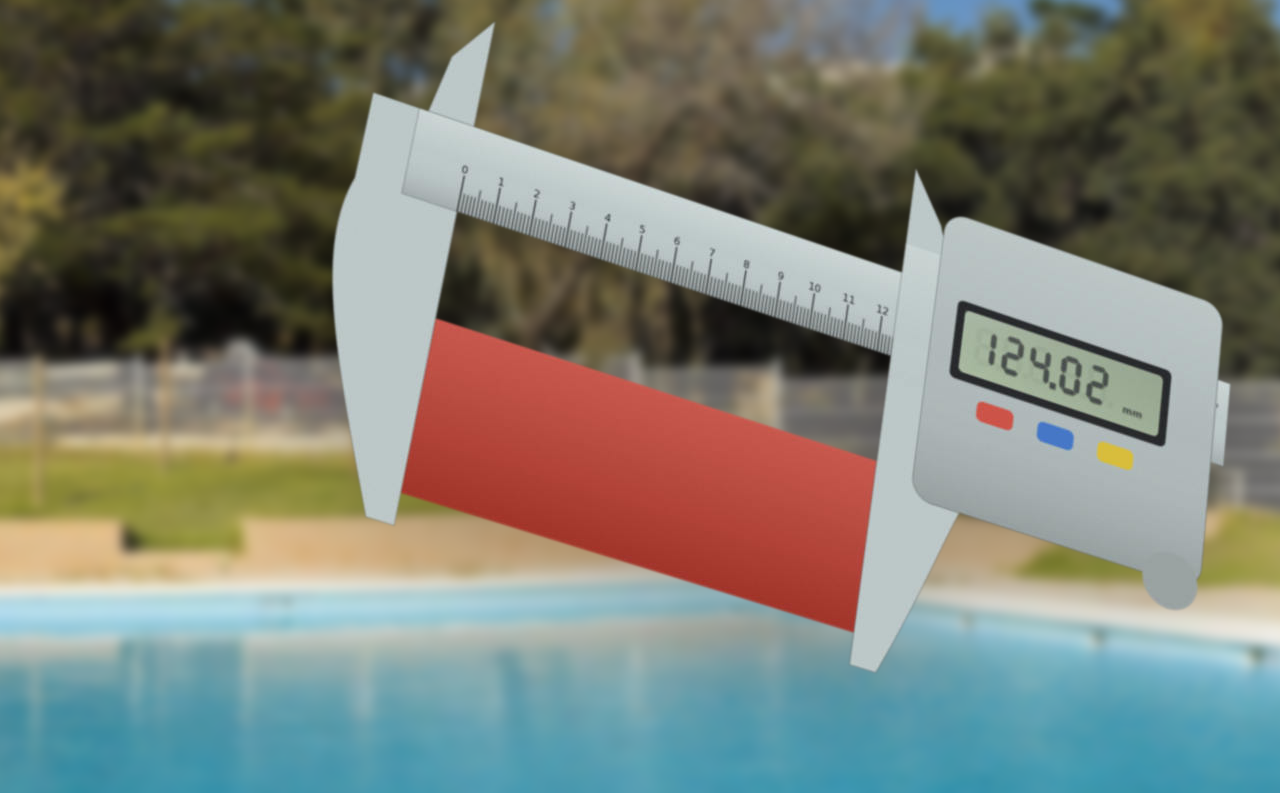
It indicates 124.02; mm
